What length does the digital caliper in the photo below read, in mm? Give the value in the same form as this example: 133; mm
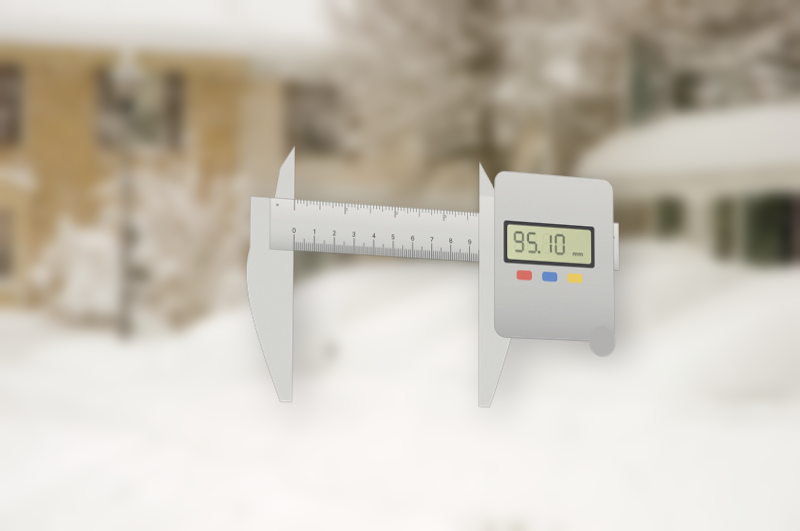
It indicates 95.10; mm
